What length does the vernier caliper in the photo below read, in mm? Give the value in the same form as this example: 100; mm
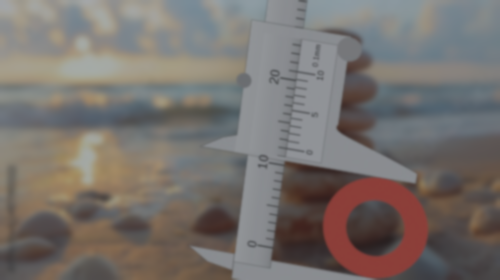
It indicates 12.0; mm
